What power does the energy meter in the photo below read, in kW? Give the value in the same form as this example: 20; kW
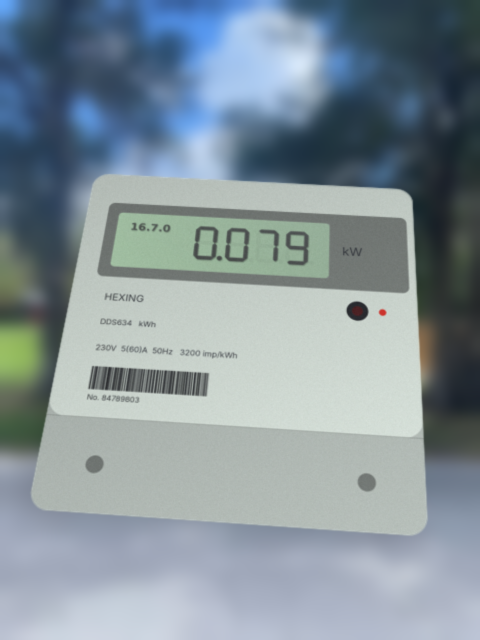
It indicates 0.079; kW
